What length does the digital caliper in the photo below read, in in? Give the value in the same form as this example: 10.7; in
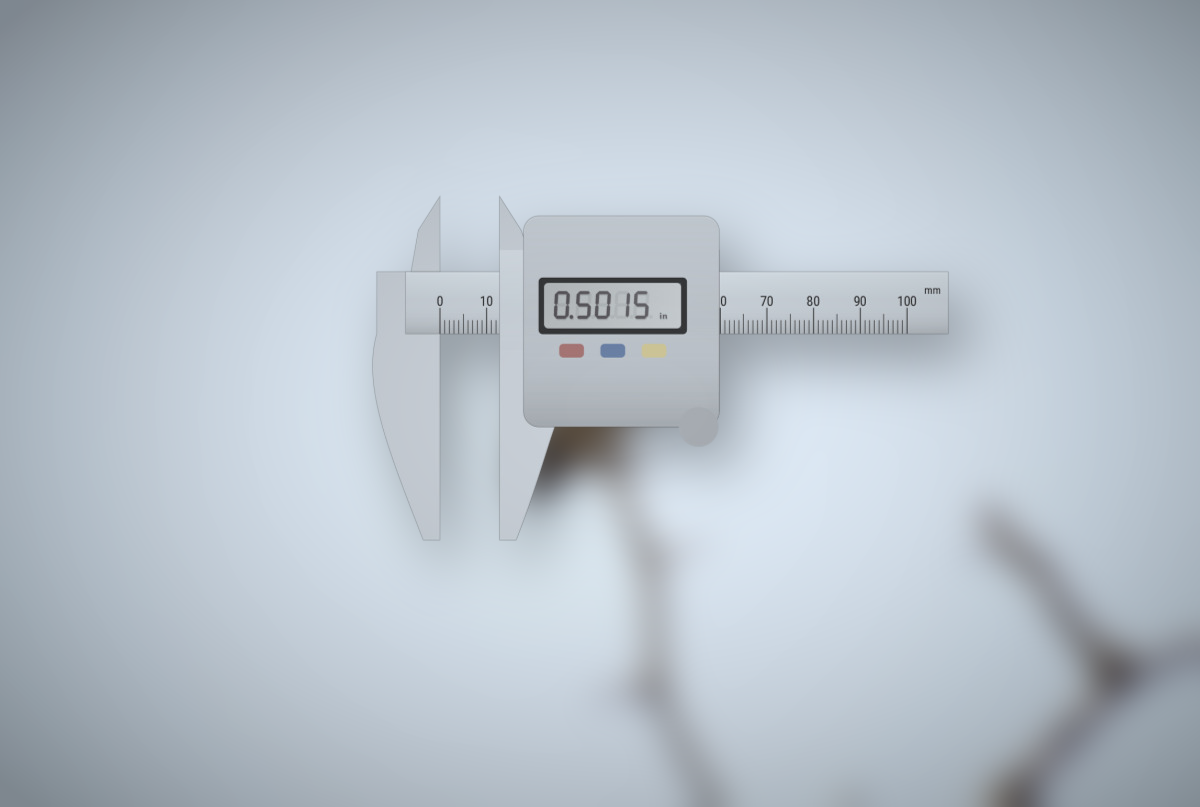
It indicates 0.5015; in
